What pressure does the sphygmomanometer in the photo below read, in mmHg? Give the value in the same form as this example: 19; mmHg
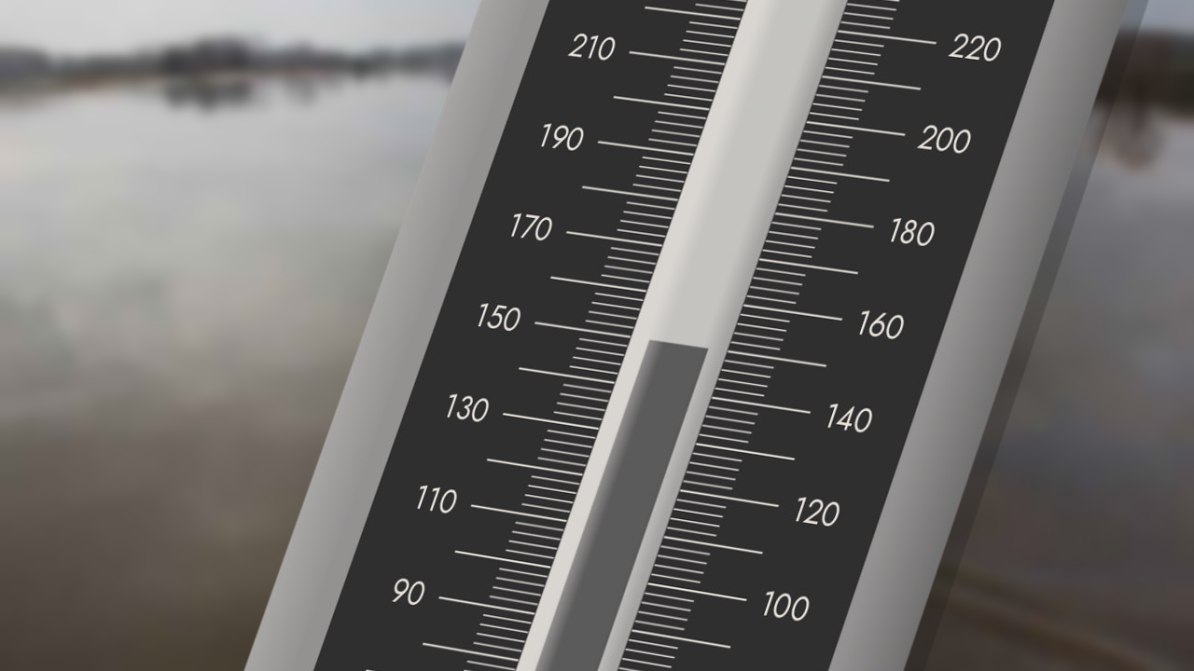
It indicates 150; mmHg
